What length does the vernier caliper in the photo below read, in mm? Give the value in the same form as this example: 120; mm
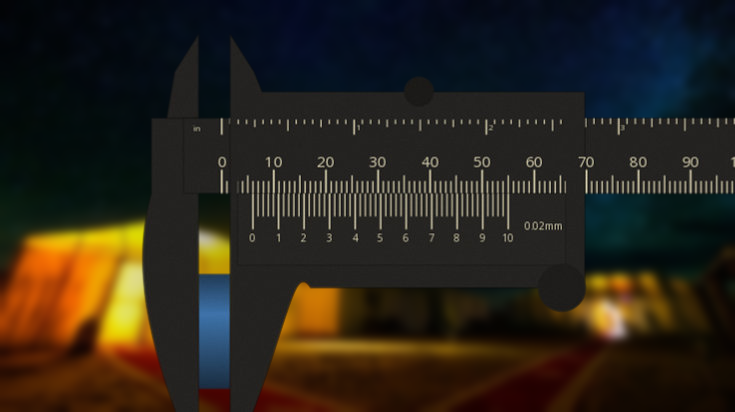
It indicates 6.0; mm
